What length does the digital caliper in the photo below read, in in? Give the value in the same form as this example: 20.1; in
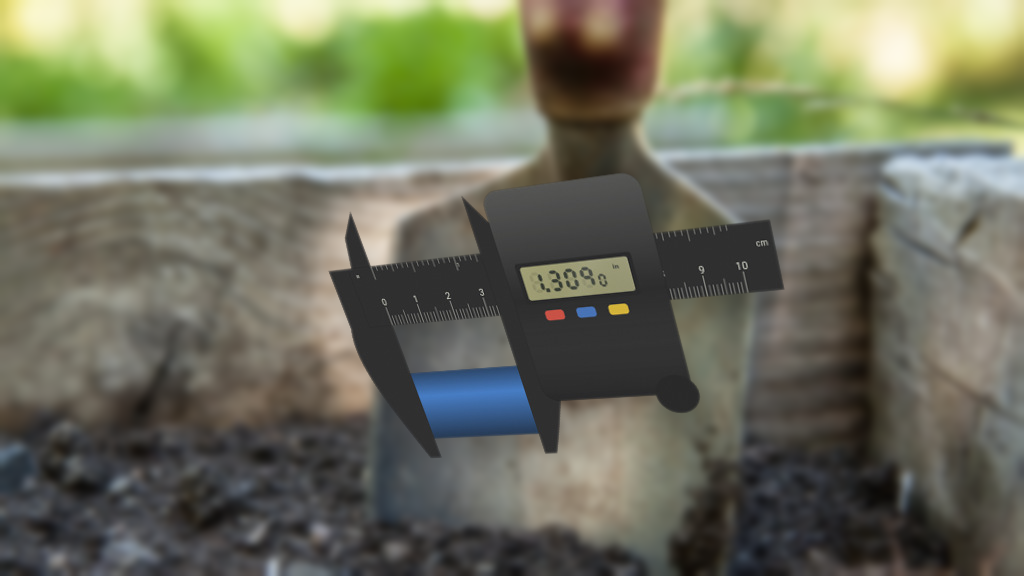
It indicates 1.3090; in
